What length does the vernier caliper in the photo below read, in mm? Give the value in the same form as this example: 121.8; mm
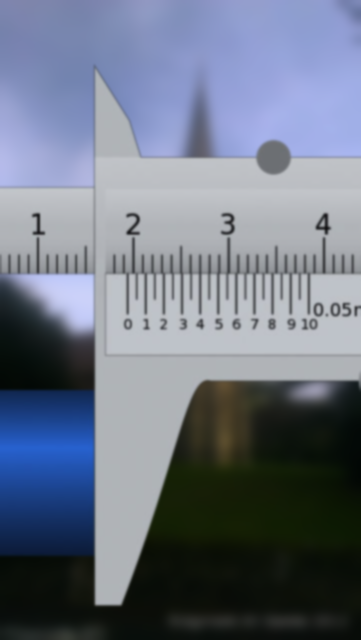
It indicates 19.4; mm
